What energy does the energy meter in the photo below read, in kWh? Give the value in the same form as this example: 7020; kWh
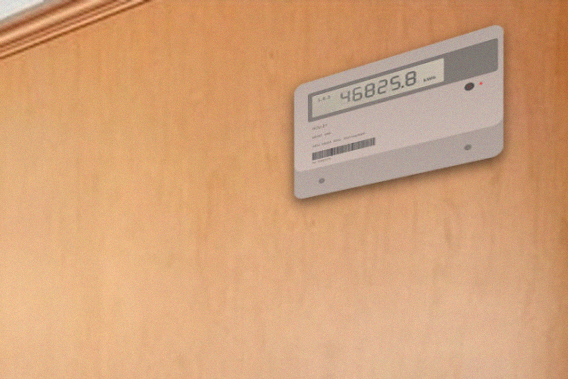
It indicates 46825.8; kWh
